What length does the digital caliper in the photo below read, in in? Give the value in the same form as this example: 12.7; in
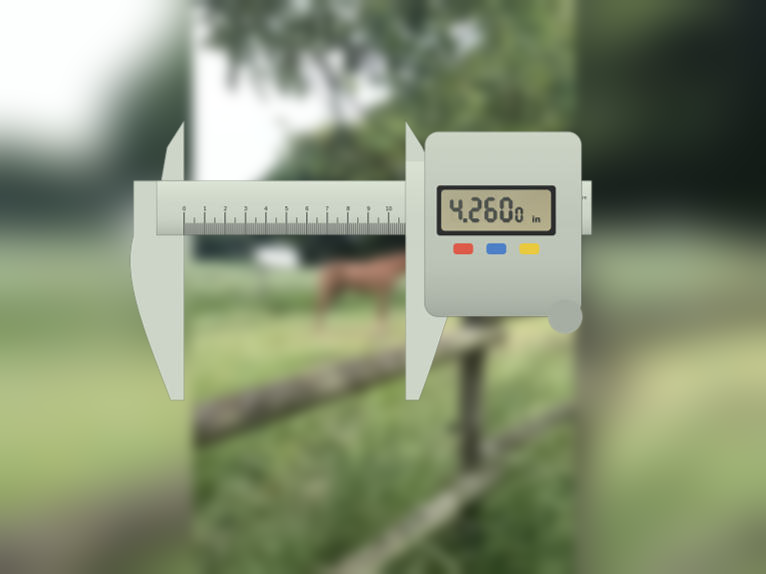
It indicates 4.2600; in
